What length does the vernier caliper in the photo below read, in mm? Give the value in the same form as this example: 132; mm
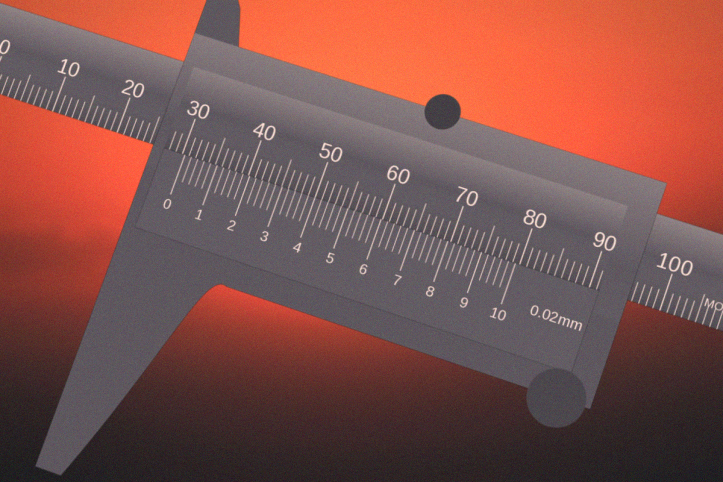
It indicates 30.4; mm
